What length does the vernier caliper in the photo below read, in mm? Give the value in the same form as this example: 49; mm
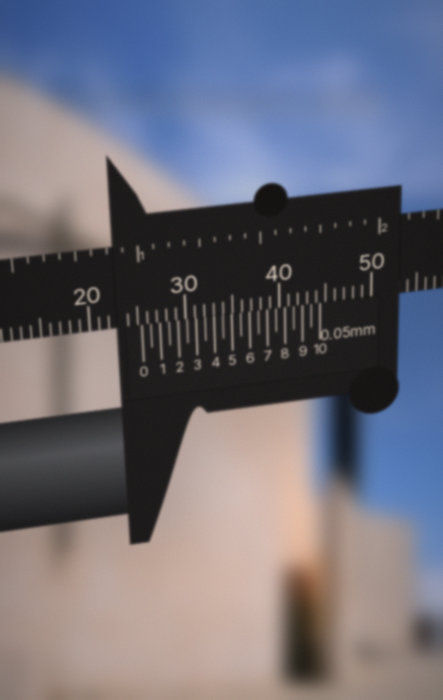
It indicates 25.4; mm
